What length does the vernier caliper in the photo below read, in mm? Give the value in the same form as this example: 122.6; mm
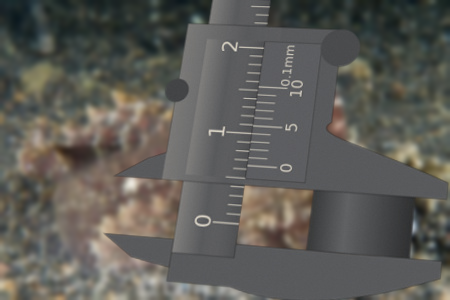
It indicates 6.4; mm
